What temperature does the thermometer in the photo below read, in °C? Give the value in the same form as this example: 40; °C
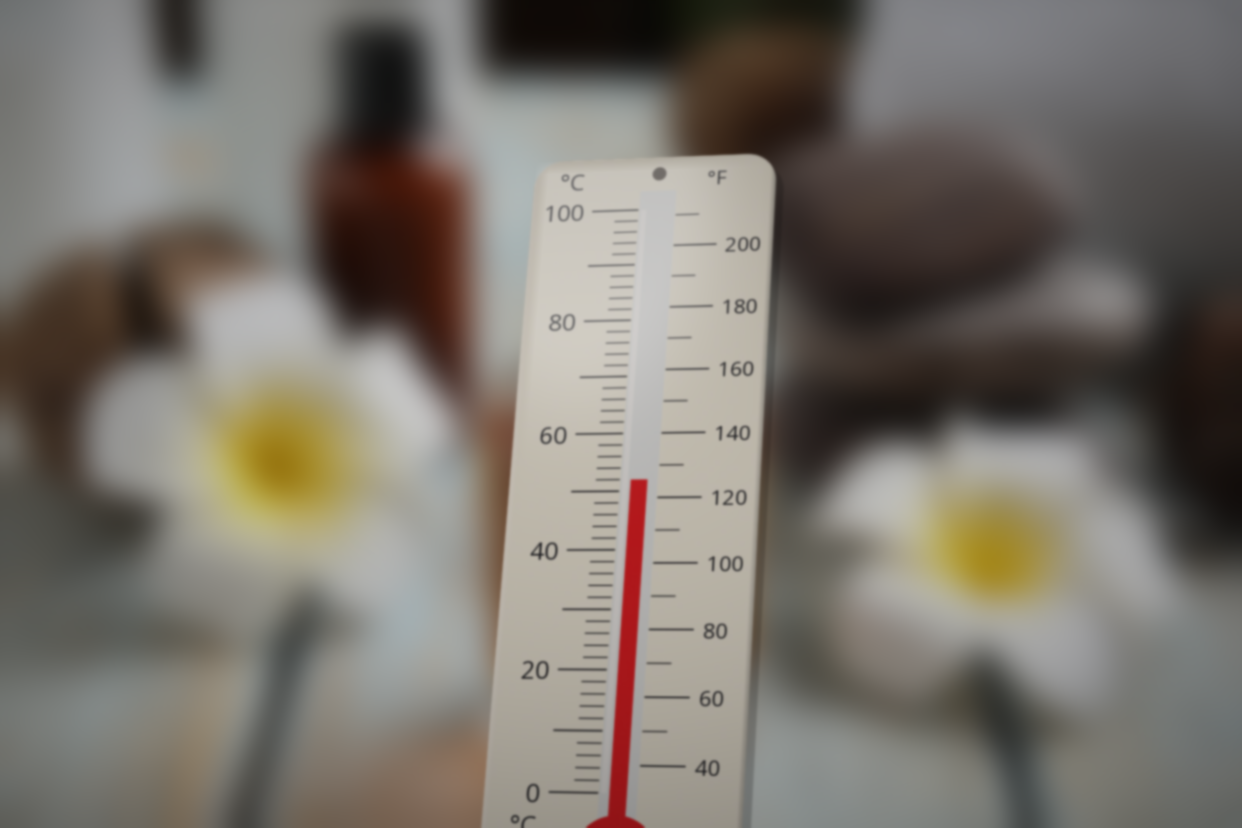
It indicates 52; °C
